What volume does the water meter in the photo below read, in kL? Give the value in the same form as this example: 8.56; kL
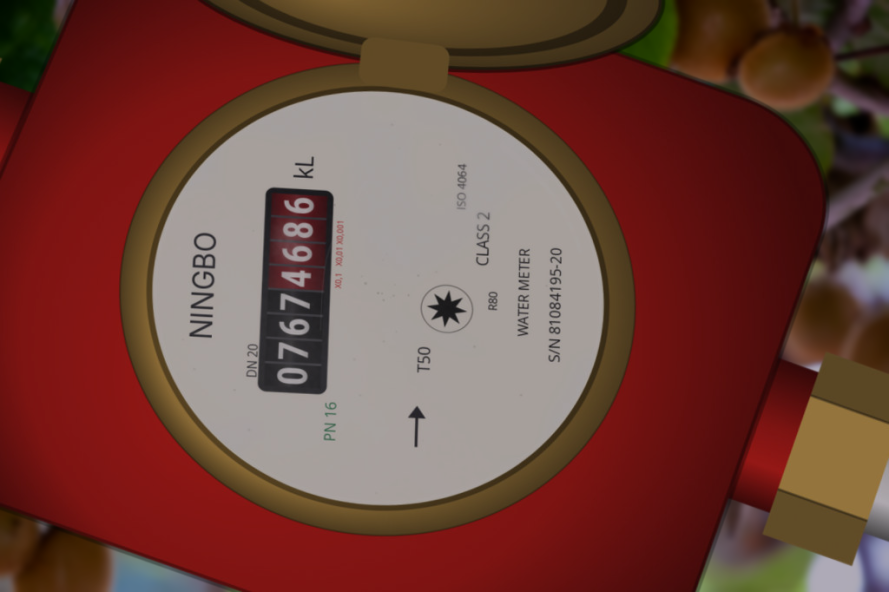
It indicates 767.4686; kL
